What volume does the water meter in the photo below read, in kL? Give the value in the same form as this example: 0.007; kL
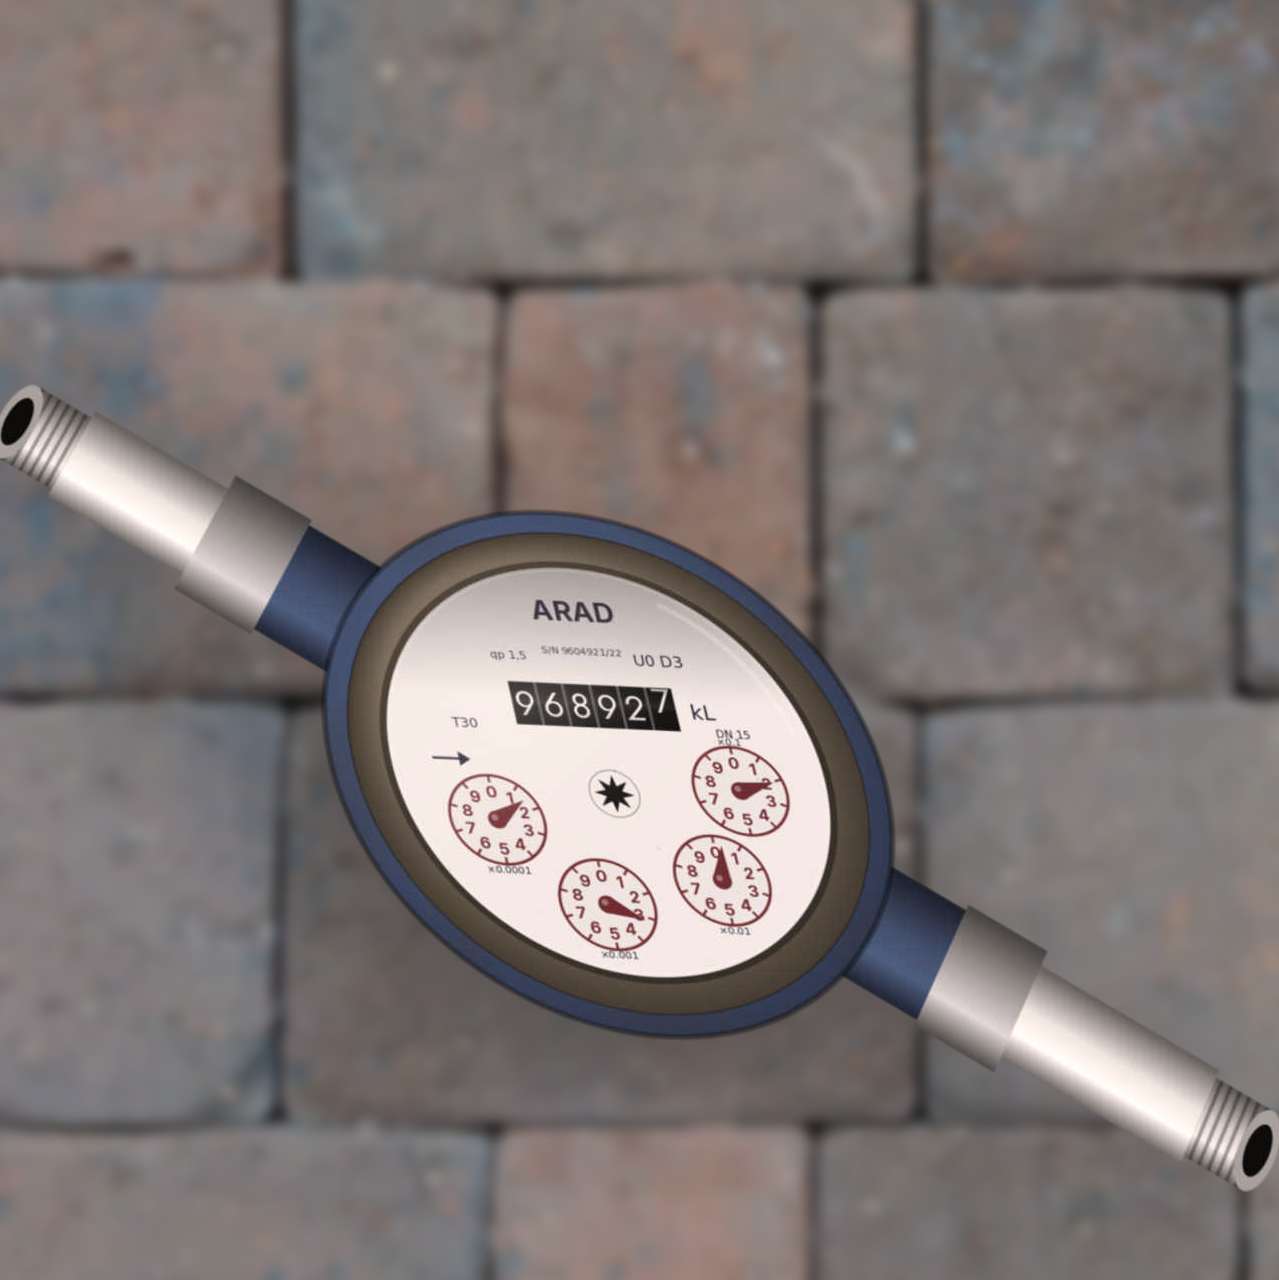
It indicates 968927.2031; kL
